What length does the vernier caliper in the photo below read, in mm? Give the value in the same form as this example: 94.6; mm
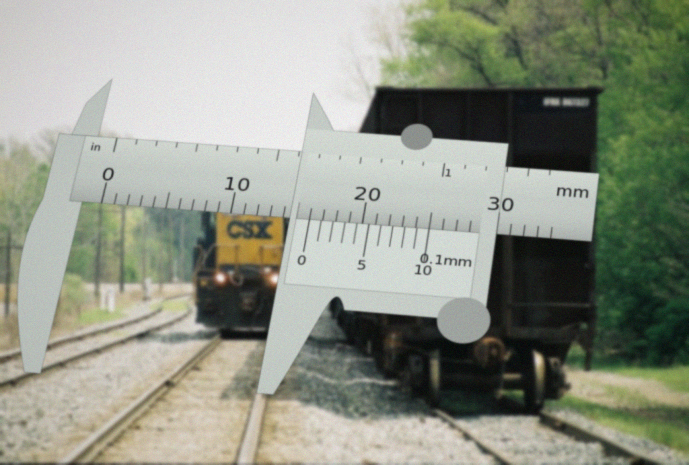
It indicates 16.0; mm
